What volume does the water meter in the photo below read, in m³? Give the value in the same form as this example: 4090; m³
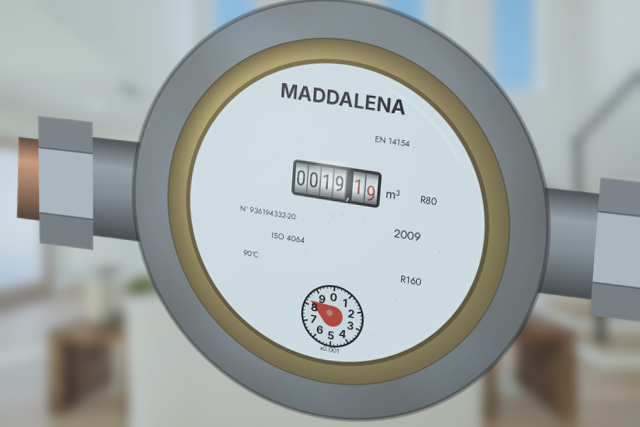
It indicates 19.188; m³
